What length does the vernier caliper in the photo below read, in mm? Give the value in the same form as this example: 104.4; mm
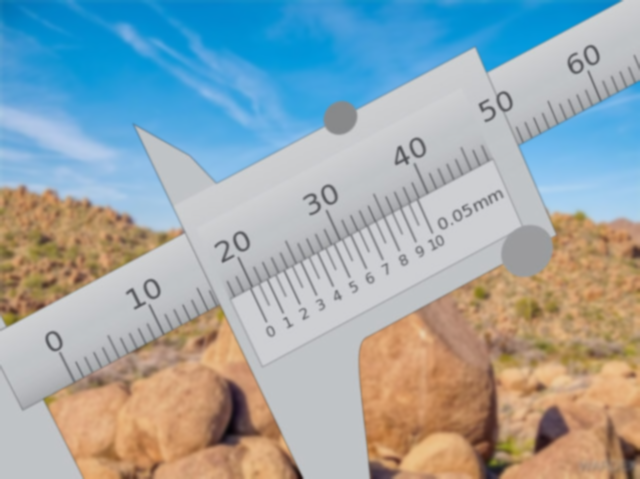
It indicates 19.8; mm
